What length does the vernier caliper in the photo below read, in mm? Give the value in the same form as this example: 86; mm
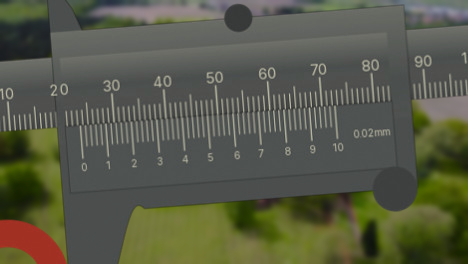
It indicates 23.5; mm
